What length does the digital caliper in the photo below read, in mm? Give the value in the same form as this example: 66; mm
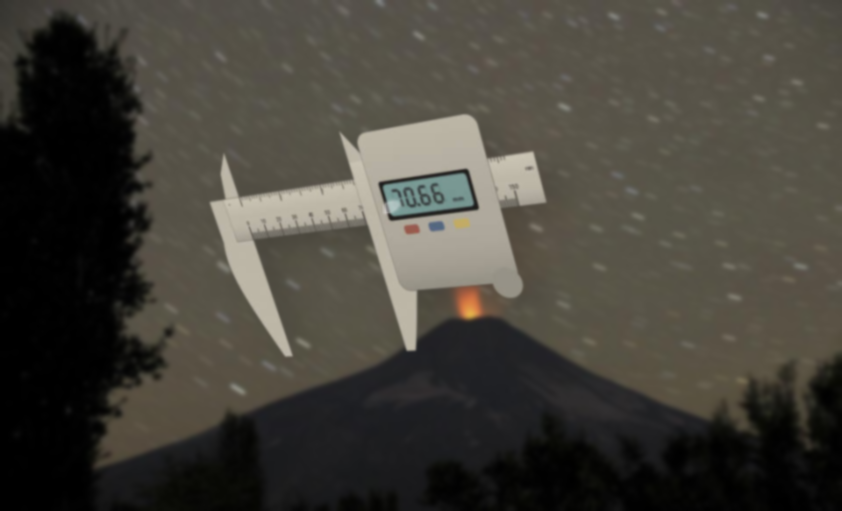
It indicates 70.66; mm
